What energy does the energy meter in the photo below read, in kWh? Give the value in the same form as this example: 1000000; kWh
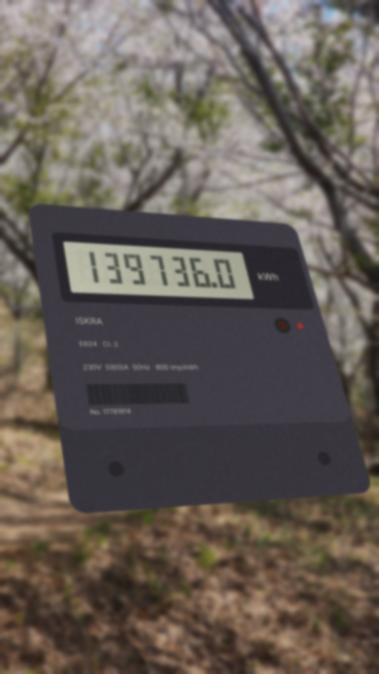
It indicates 139736.0; kWh
